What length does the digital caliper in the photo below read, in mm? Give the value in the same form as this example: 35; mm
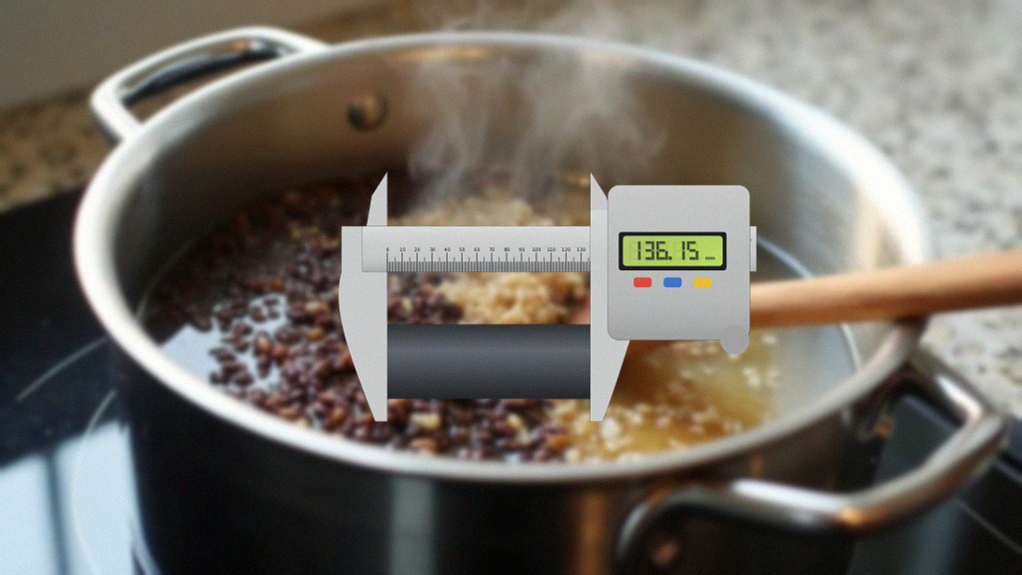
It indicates 136.15; mm
